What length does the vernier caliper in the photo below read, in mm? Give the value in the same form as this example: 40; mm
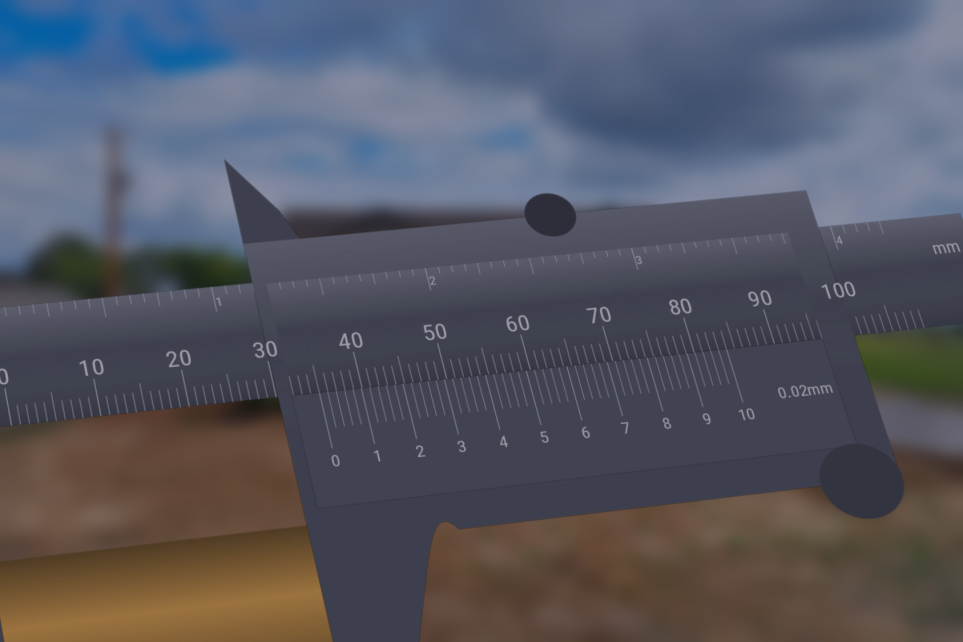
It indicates 35.0; mm
